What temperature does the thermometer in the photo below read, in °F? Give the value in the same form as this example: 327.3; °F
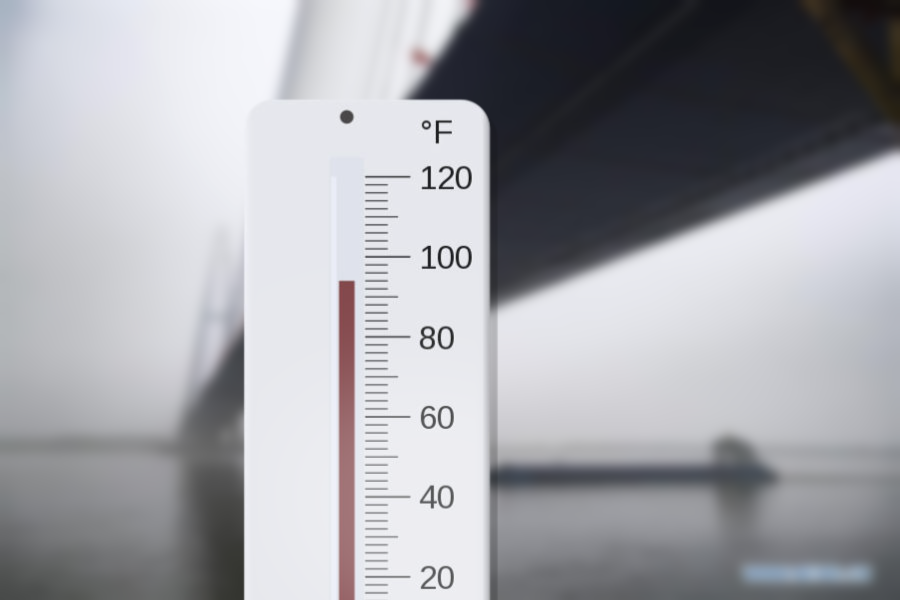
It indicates 94; °F
